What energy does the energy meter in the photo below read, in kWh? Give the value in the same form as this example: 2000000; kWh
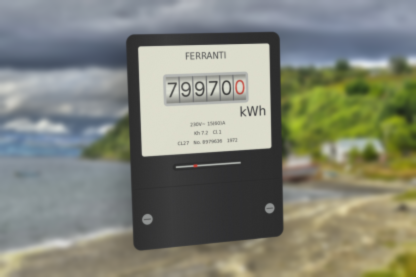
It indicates 79970.0; kWh
